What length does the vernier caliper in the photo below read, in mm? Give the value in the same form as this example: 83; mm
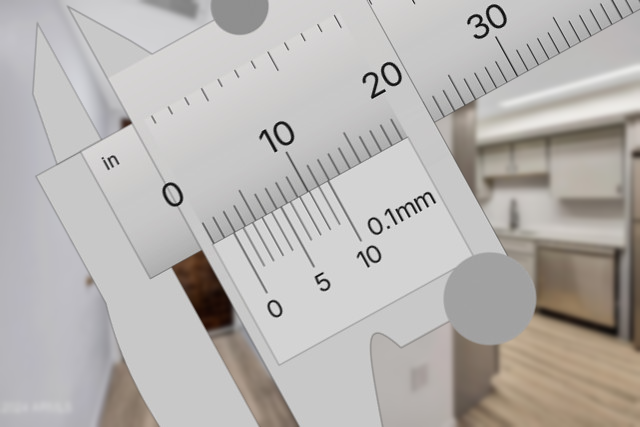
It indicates 2.9; mm
